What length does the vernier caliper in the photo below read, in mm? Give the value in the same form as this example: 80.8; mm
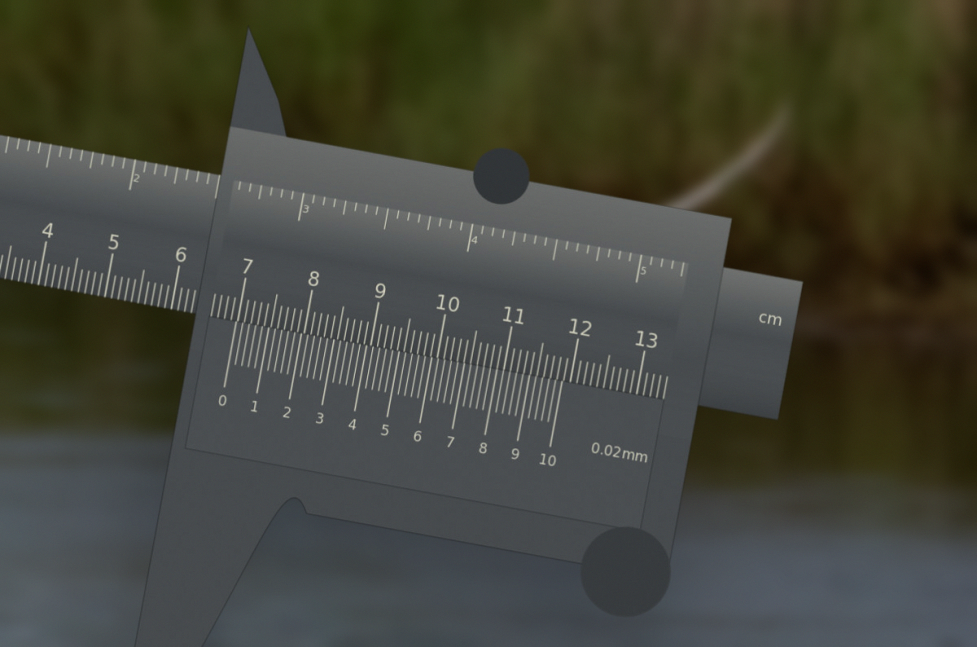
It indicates 69.8; mm
